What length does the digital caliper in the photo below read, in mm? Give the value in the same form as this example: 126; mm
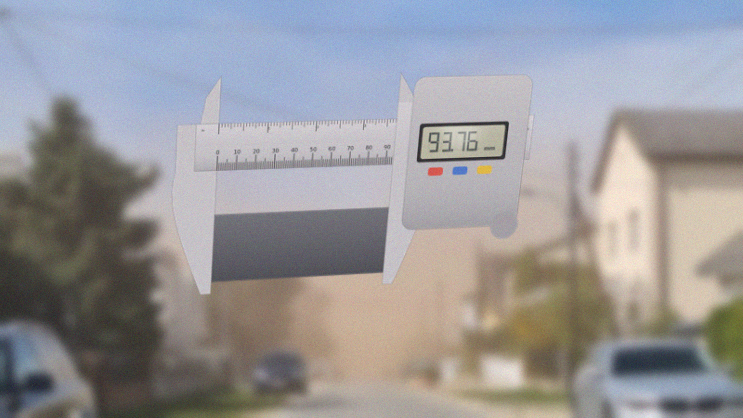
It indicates 93.76; mm
